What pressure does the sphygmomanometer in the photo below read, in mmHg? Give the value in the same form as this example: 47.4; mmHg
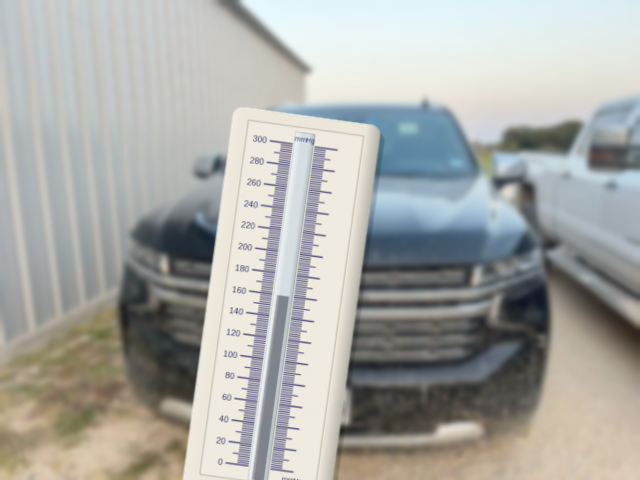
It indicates 160; mmHg
